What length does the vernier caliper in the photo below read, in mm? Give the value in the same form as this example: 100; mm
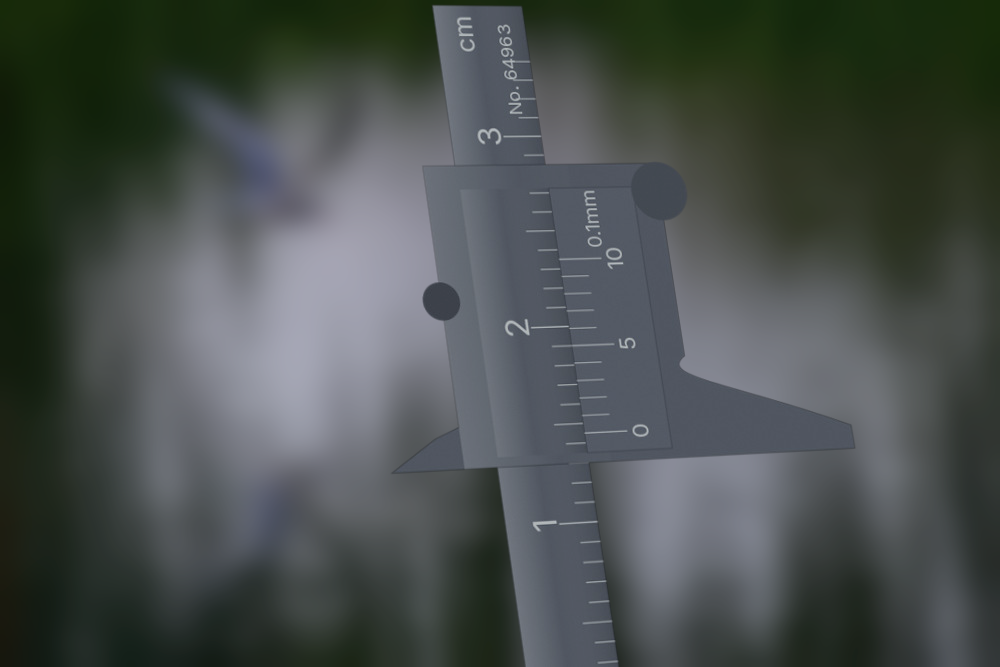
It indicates 14.5; mm
